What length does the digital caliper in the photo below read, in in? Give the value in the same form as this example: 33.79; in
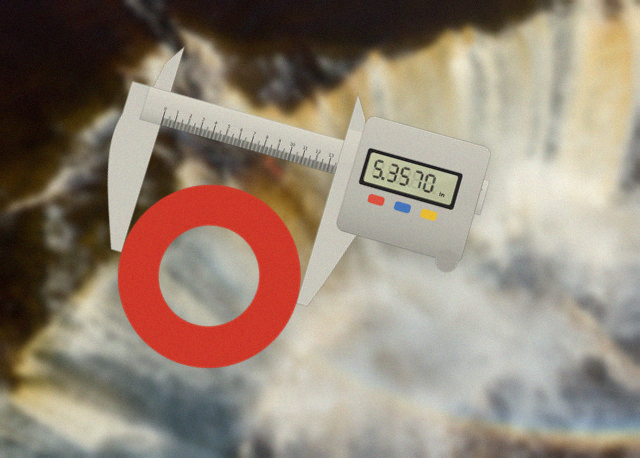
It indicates 5.3570; in
